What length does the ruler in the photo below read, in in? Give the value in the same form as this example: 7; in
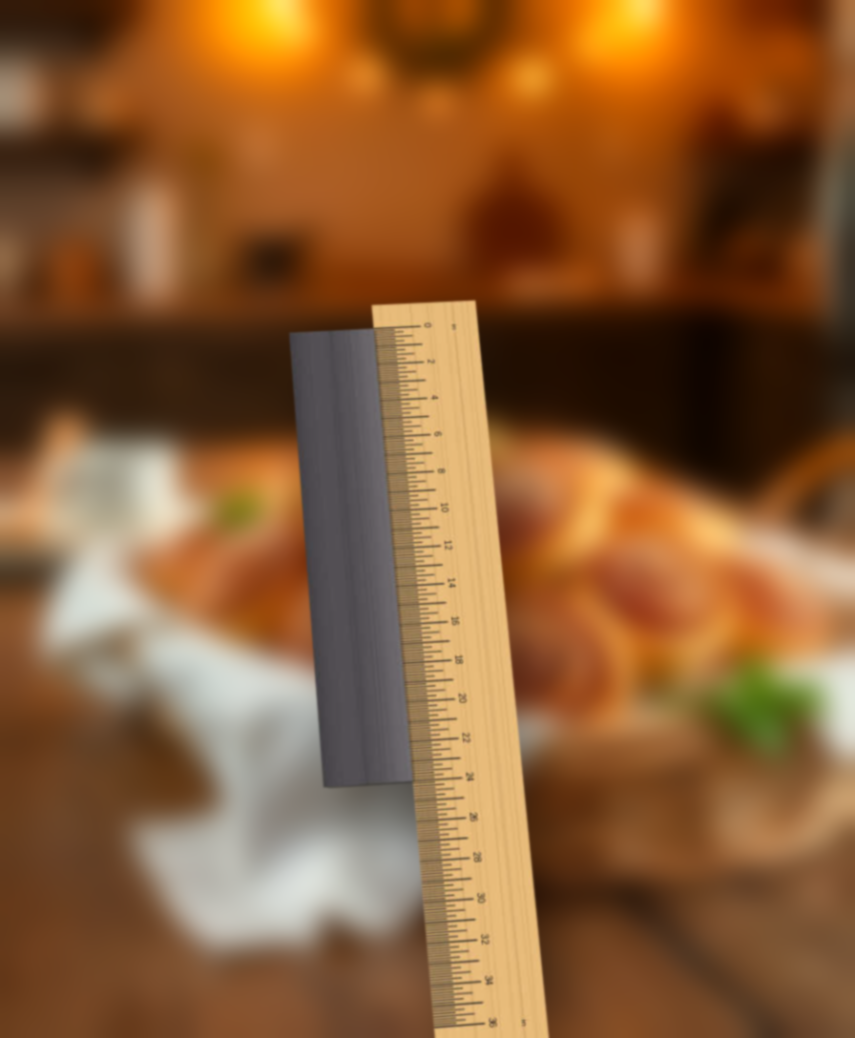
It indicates 24; in
